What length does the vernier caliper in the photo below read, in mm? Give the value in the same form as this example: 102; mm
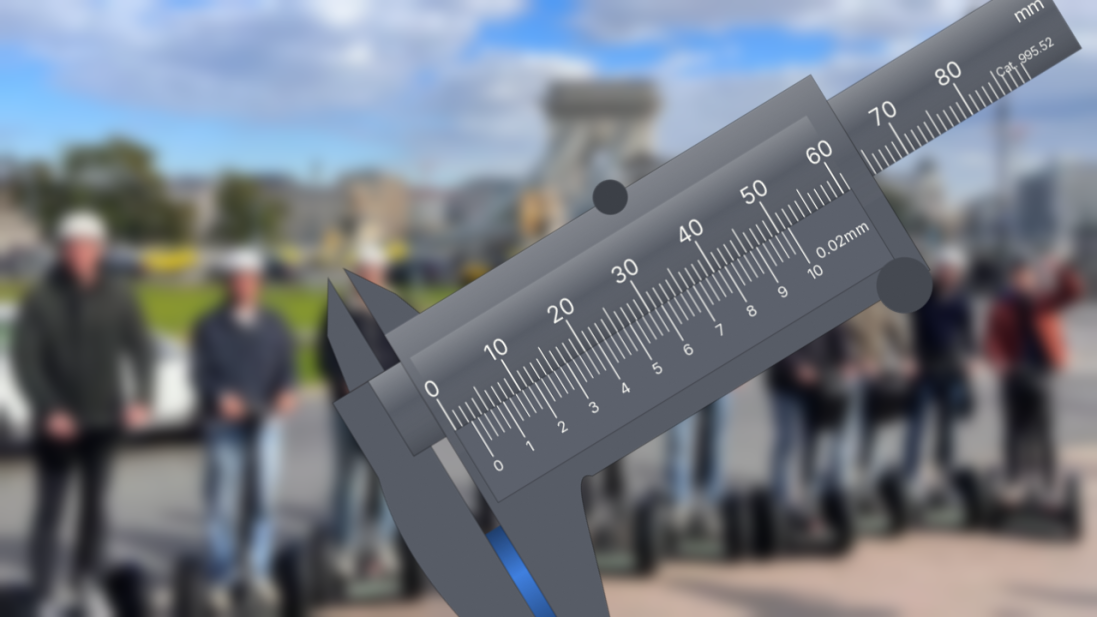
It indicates 2.4; mm
